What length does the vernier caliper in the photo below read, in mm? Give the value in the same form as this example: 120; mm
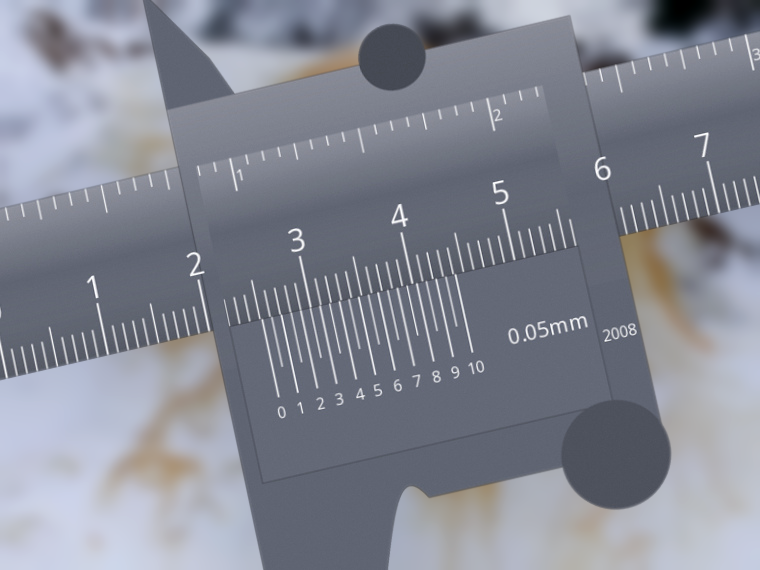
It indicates 25.2; mm
